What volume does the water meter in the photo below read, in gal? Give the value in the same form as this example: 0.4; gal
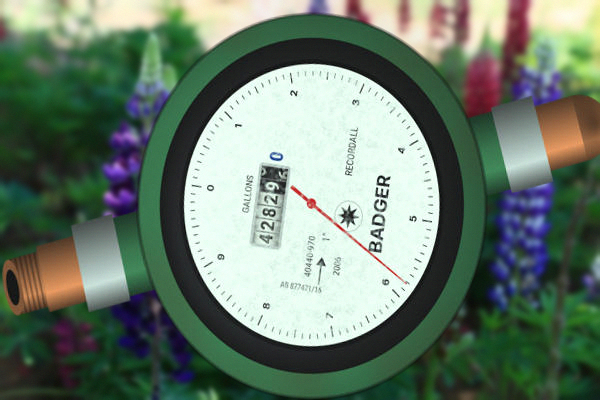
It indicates 4282955.8; gal
